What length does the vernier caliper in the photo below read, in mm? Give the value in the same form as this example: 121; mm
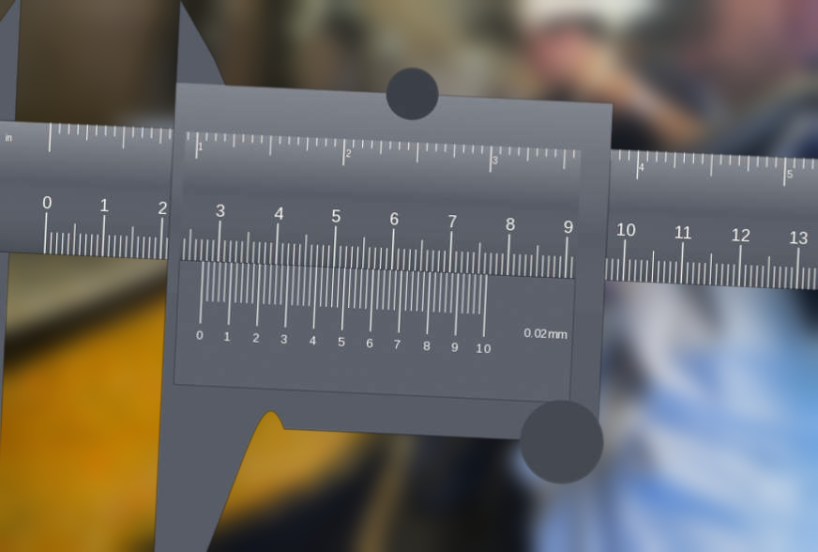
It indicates 27.4; mm
